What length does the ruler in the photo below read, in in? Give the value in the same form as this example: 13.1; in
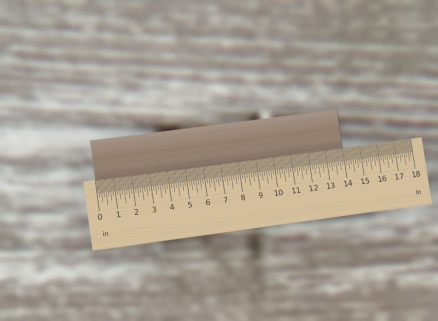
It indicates 14; in
